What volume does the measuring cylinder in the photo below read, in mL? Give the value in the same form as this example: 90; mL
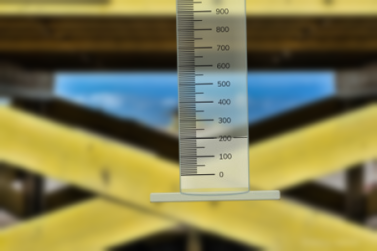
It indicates 200; mL
